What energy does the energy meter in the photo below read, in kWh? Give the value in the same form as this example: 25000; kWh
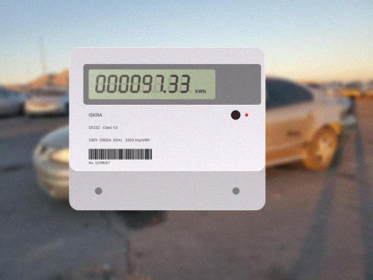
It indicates 97.33; kWh
